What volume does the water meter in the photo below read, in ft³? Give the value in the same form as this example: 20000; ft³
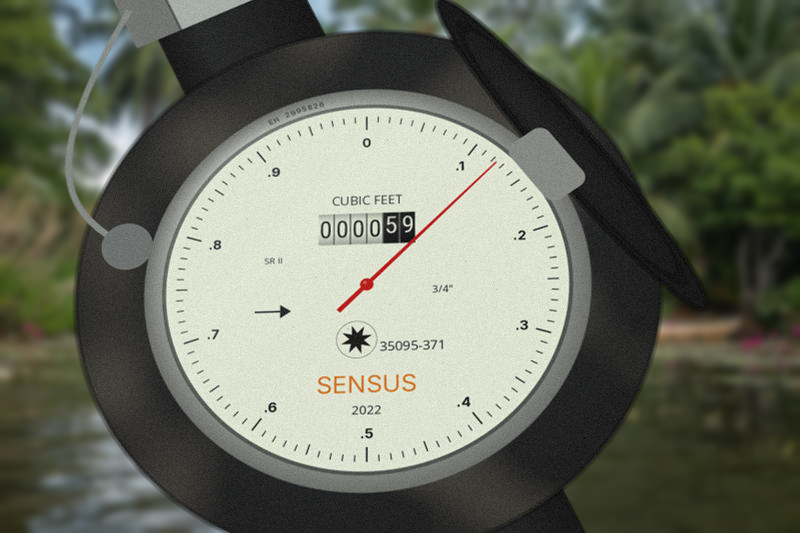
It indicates 59.12; ft³
